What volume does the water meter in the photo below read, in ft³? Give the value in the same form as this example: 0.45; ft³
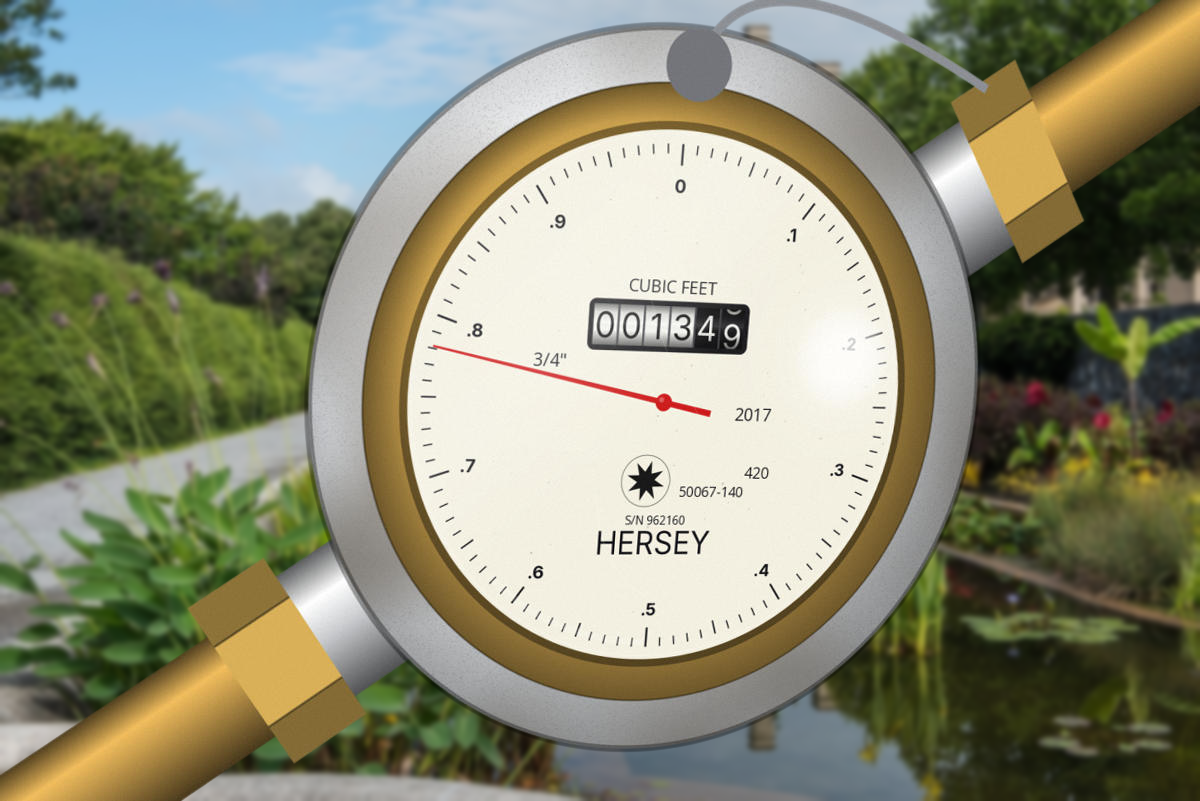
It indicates 1348.78; ft³
